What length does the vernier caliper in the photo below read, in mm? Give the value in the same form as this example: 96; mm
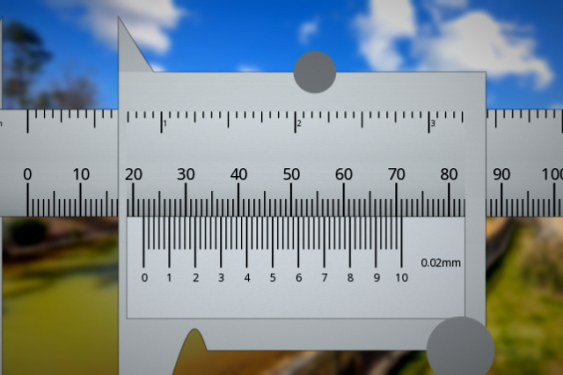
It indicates 22.0; mm
